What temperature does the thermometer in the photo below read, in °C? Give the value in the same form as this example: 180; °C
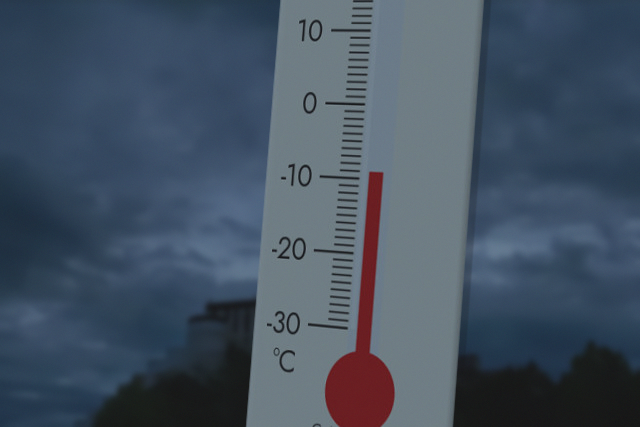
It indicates -9; °C
